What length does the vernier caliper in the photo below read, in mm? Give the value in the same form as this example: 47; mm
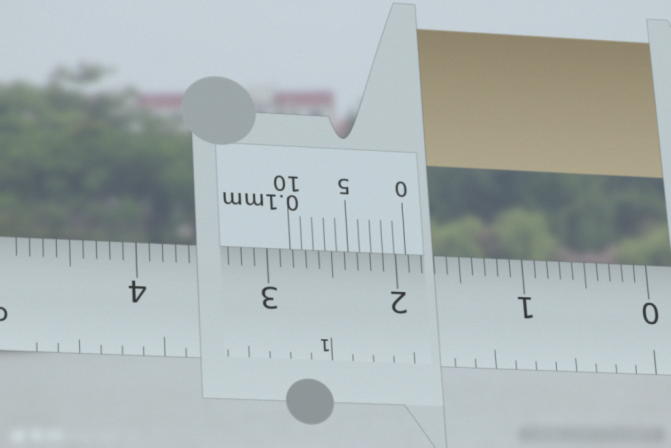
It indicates 19.2; mm
